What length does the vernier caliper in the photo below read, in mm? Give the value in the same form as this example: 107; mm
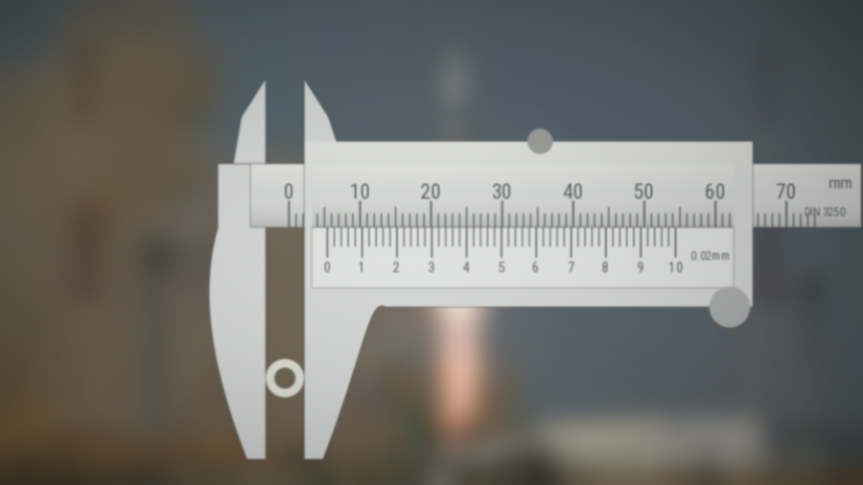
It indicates 5.4; mm
